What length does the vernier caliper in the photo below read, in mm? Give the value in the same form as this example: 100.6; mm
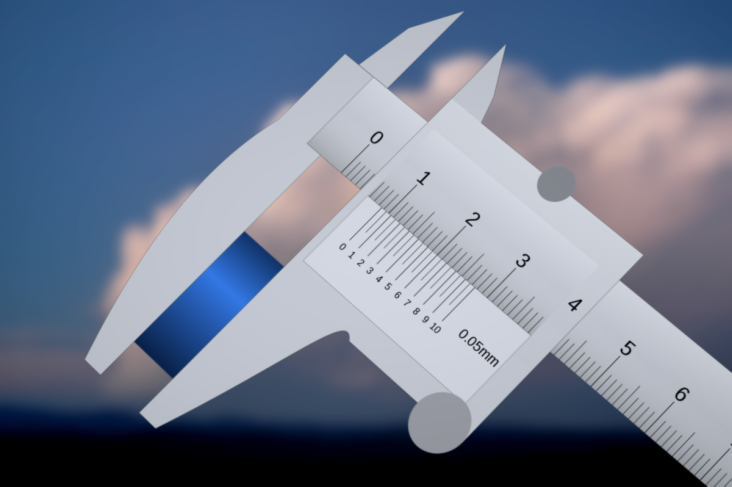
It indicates 8.6; mm
